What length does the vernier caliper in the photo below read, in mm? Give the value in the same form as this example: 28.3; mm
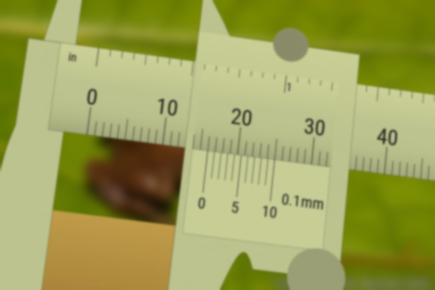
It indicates 16.0; mm
